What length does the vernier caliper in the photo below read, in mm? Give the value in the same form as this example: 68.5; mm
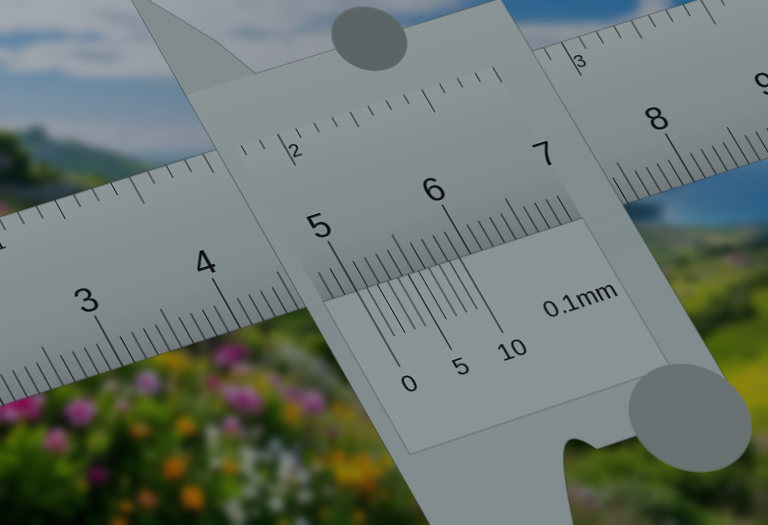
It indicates 50.0; mm
